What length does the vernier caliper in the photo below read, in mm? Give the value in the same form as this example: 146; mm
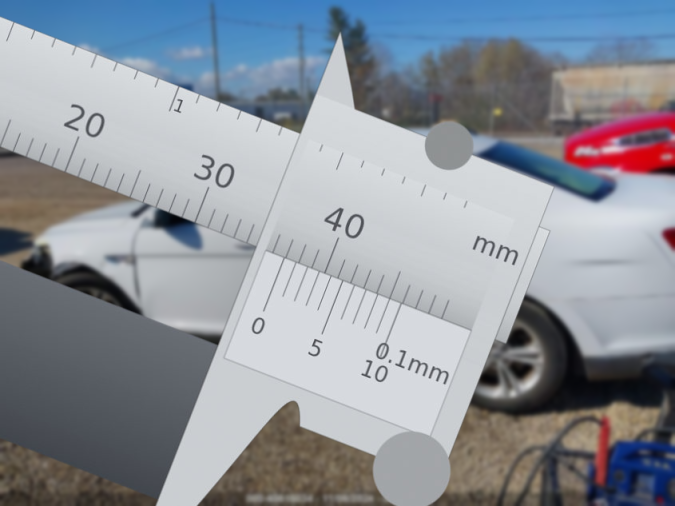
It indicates 36.9; mm
